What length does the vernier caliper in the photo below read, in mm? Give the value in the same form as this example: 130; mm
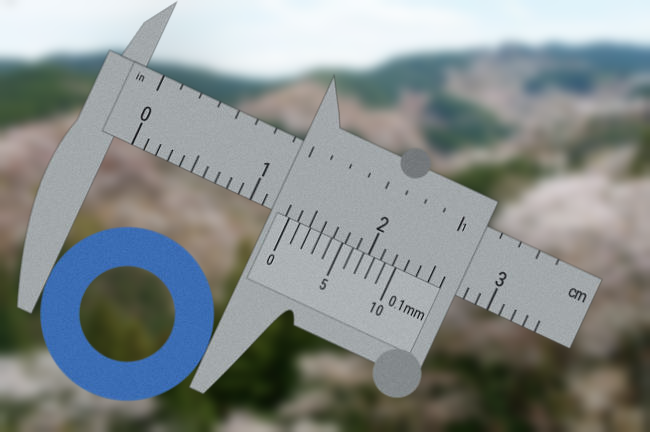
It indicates 13.3; mm
